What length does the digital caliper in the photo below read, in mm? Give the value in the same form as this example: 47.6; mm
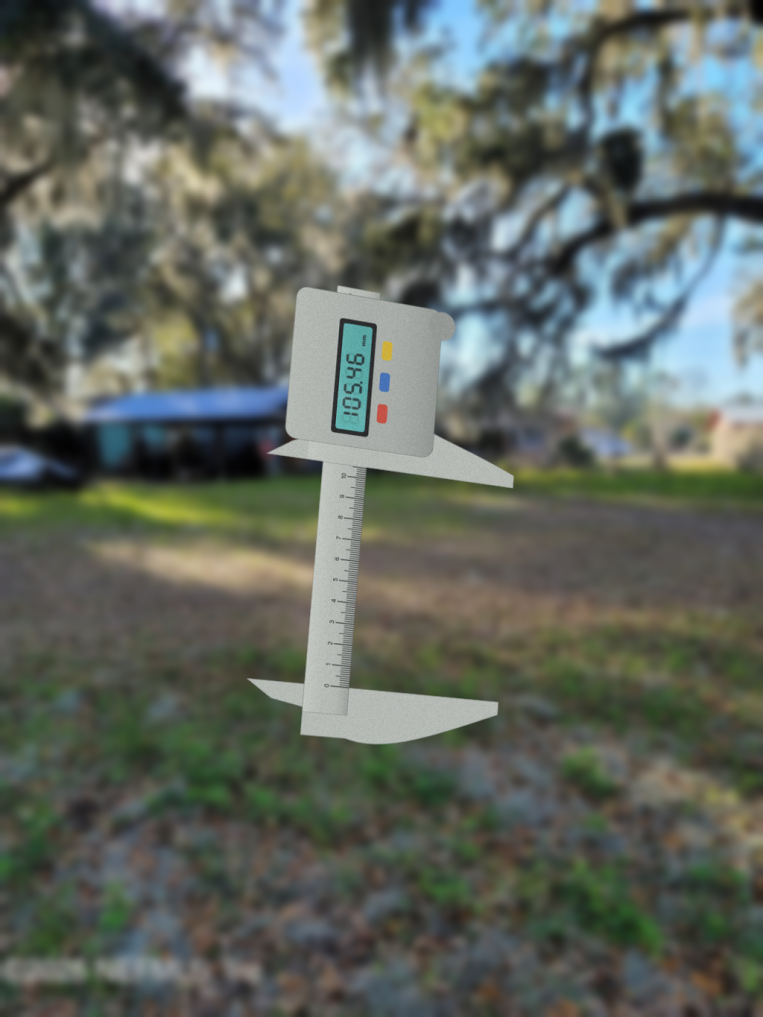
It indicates 105.46; mm
